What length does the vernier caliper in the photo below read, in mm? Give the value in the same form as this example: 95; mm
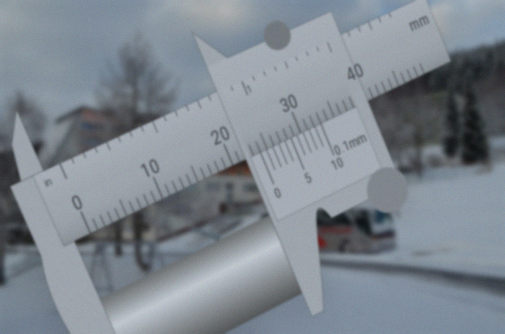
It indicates 24.0; mm
